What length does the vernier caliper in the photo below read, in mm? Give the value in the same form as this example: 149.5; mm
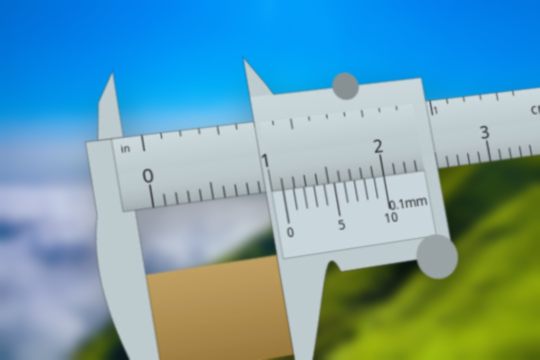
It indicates 11.0; mm
